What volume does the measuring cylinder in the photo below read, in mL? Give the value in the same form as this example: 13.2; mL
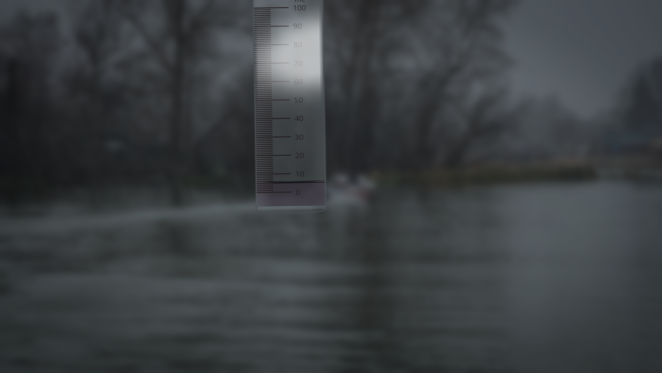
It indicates 5; mL
